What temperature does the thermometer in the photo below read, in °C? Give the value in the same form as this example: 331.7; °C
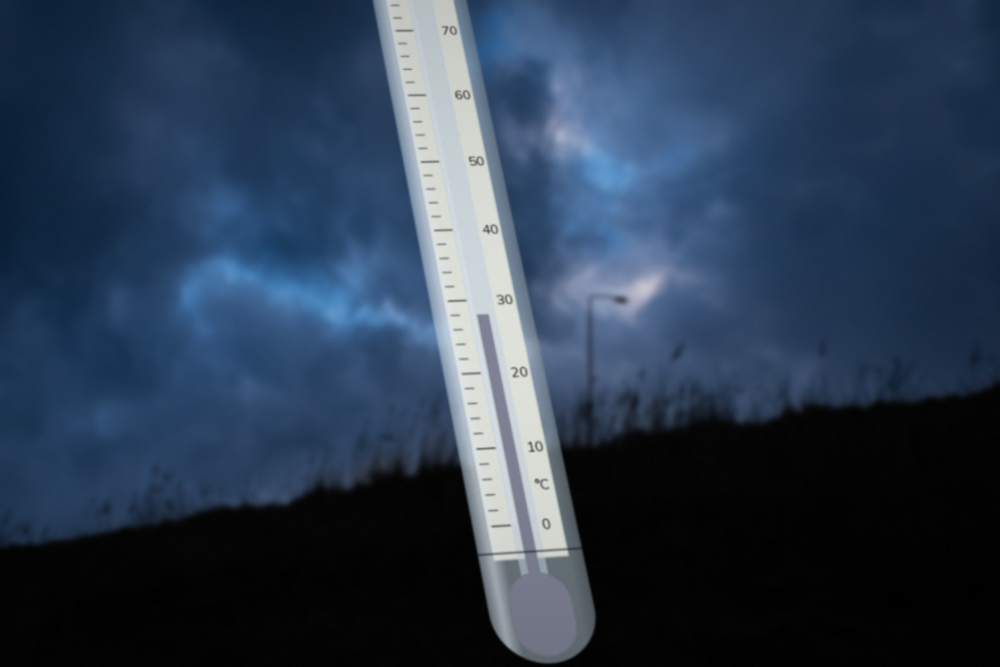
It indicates 28; °C
